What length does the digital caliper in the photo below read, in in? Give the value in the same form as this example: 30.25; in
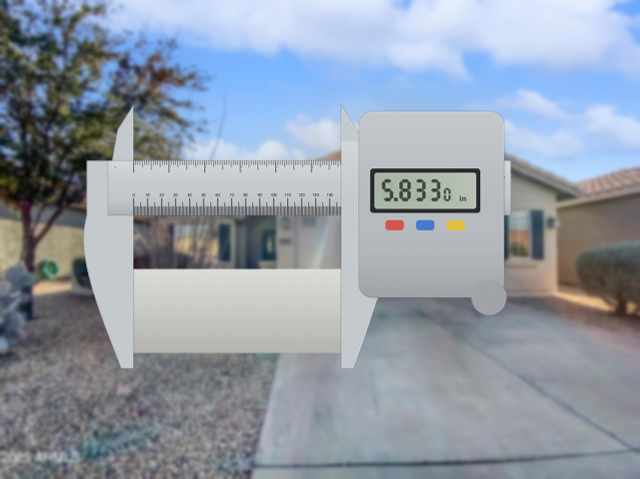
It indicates 5.8330; in
